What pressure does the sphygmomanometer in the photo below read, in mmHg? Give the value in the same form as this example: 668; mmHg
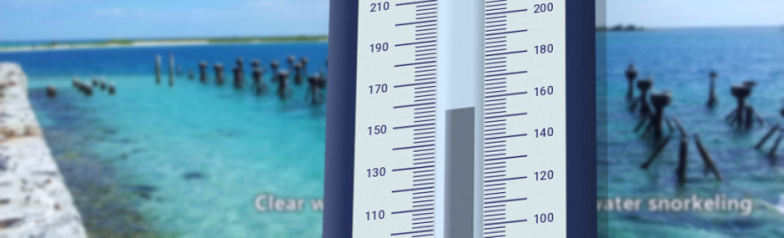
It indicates 156; mmHg
